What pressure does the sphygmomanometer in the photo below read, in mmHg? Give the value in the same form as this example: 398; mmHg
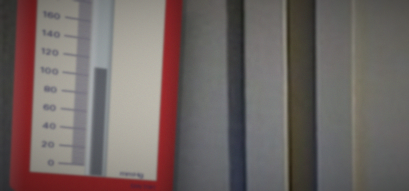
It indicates 110; mmHg
